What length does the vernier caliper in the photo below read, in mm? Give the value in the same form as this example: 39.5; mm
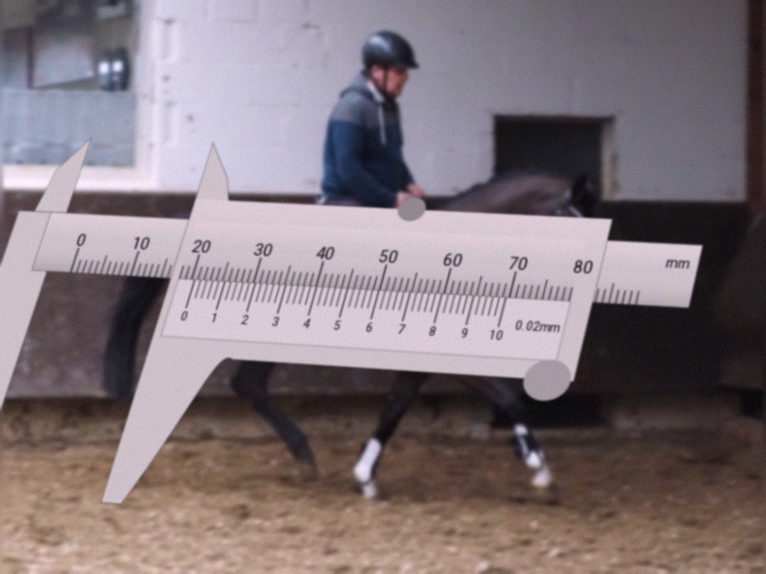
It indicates 20.5; mm
